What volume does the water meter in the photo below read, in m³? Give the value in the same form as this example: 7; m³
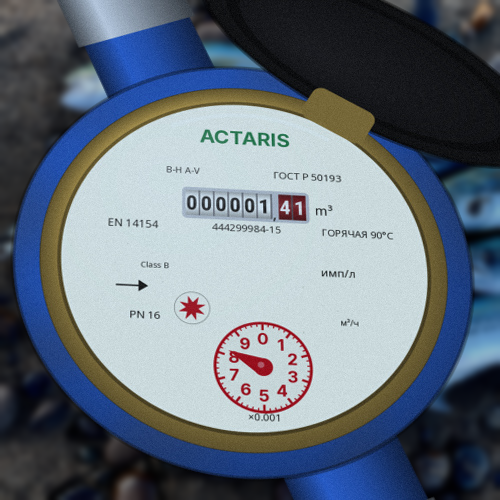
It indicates 1.418; m³
